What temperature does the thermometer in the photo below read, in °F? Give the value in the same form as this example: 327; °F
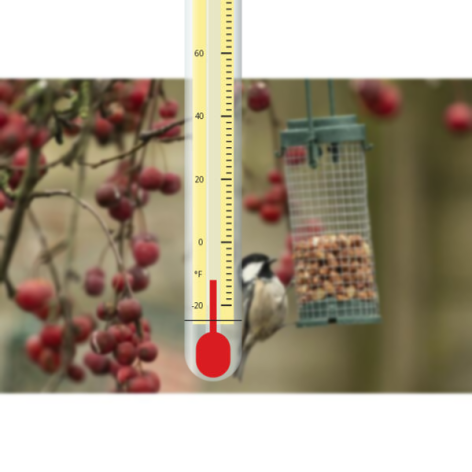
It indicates -12; °F
